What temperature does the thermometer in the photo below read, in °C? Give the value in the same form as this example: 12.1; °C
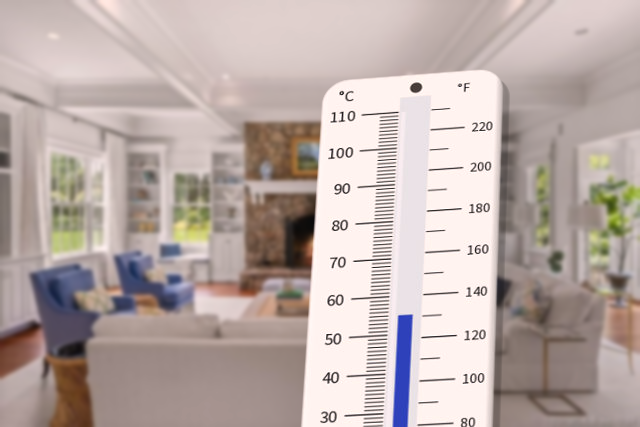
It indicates 55; °C
